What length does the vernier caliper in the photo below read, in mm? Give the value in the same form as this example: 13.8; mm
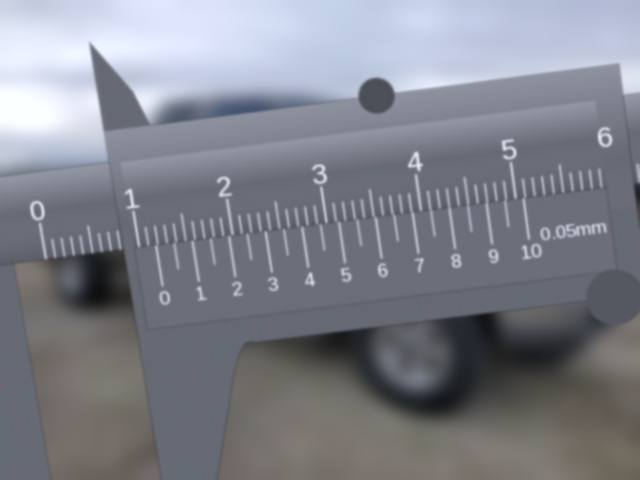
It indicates 11.8; mm
